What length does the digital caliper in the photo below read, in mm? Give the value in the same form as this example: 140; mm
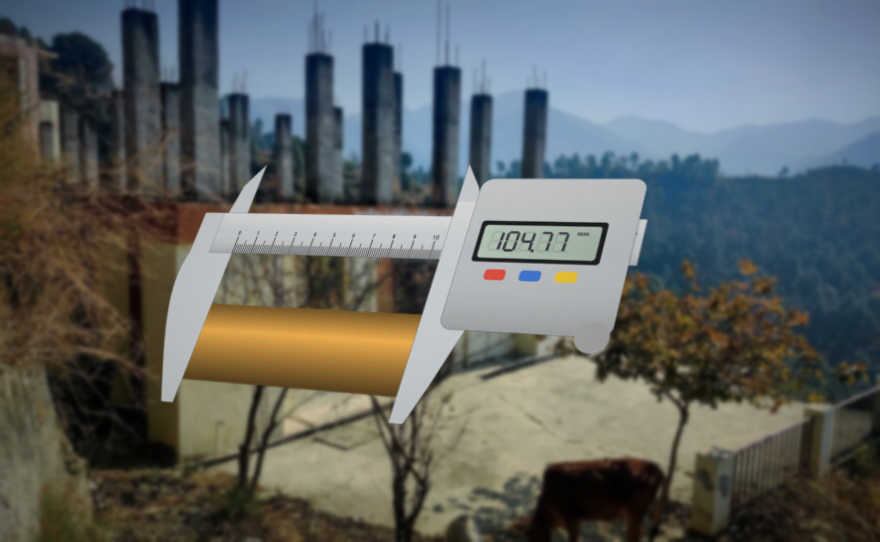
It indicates 104.77; mm
